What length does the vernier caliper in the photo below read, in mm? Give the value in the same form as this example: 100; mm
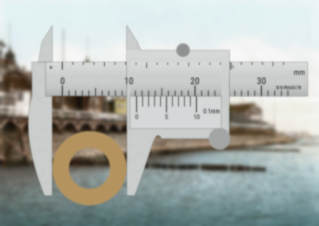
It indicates 11.2; mm
